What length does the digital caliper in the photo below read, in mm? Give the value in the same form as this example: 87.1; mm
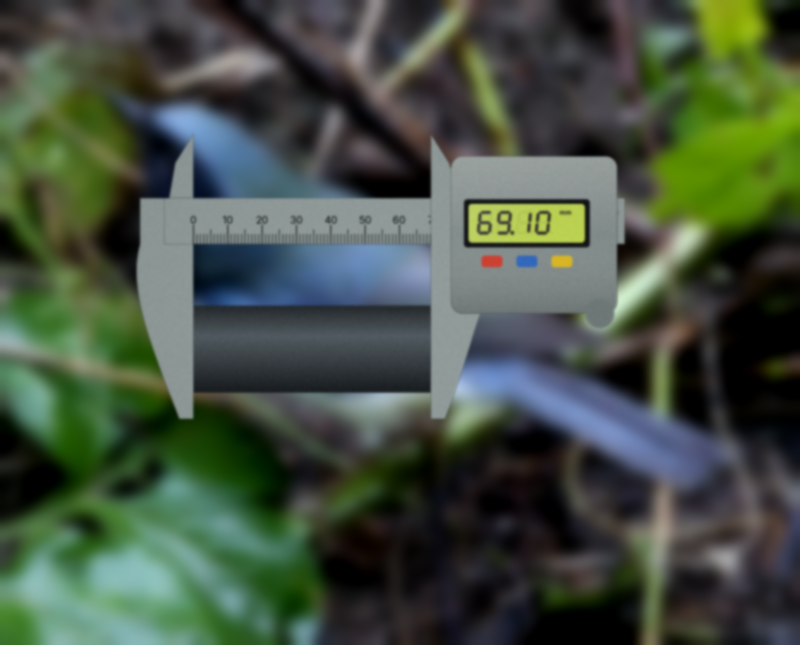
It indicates 69.10; mm
